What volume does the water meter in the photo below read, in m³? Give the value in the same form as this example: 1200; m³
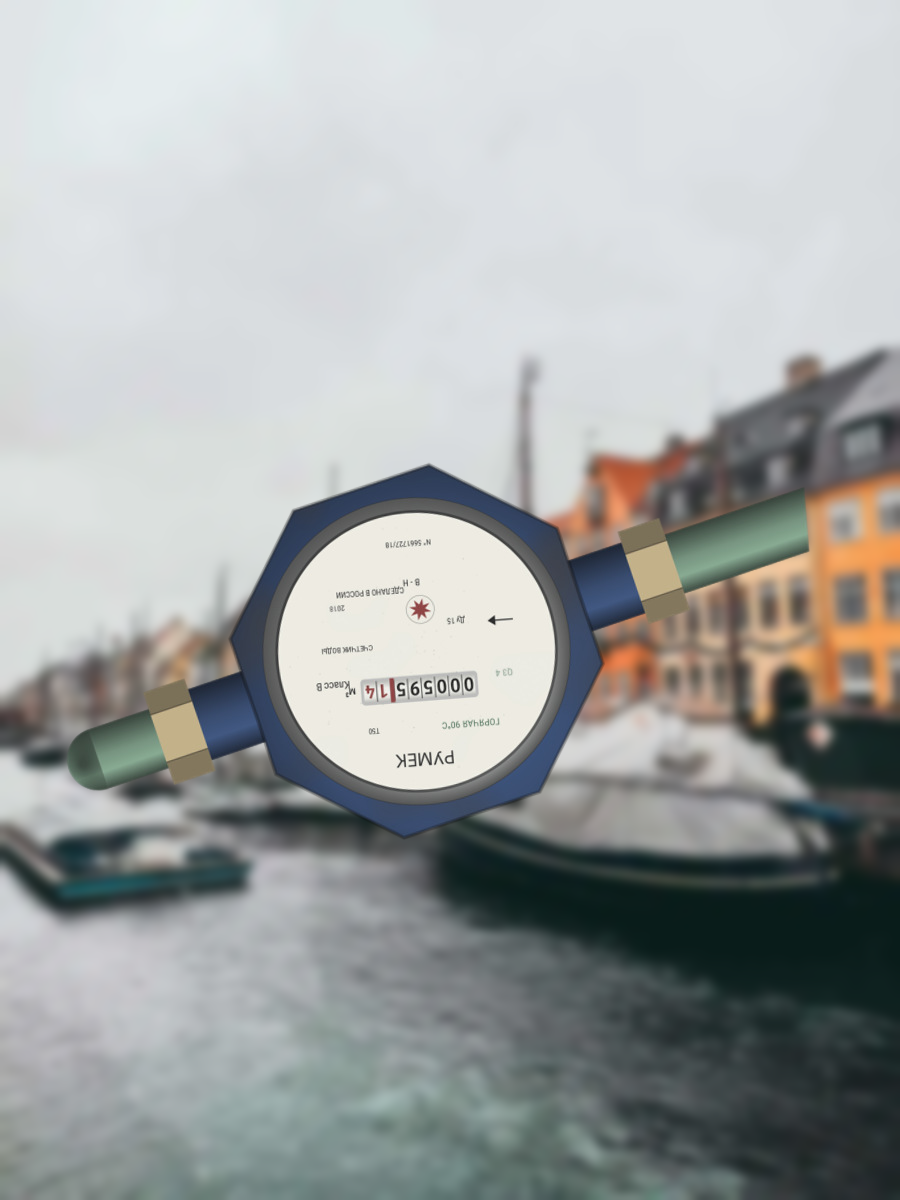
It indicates 595.14; m³
